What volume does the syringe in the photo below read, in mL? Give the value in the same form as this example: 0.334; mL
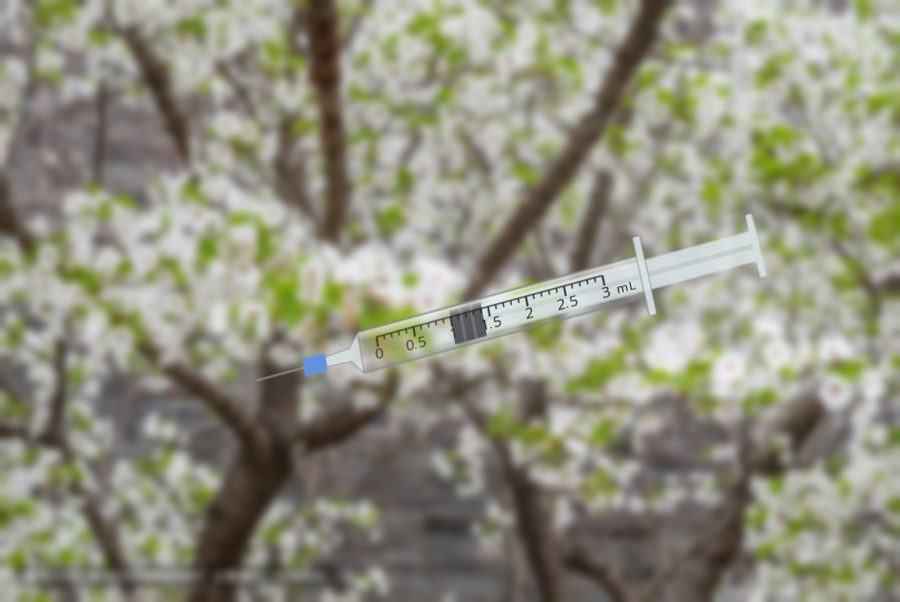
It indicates 1; mL
